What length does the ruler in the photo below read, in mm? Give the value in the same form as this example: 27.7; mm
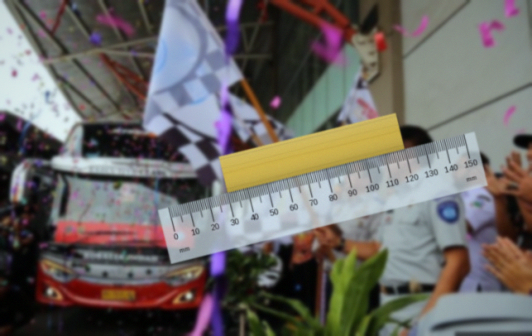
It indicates 90; mm
